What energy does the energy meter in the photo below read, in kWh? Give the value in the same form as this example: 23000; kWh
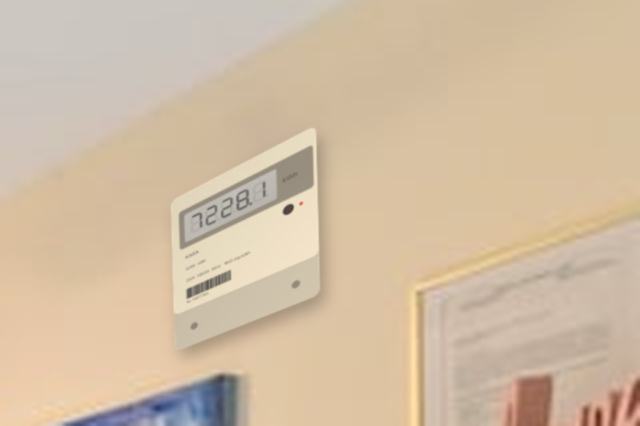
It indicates 7228.1; kWh
